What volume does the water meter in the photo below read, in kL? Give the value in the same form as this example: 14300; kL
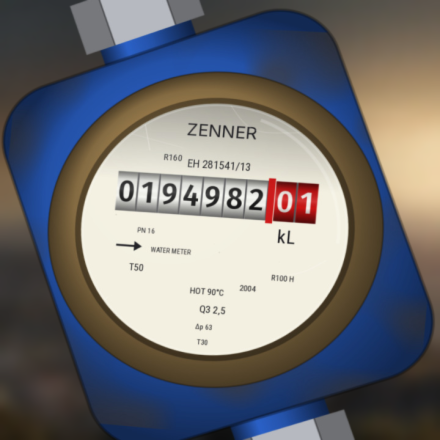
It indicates 194982.01; kL
